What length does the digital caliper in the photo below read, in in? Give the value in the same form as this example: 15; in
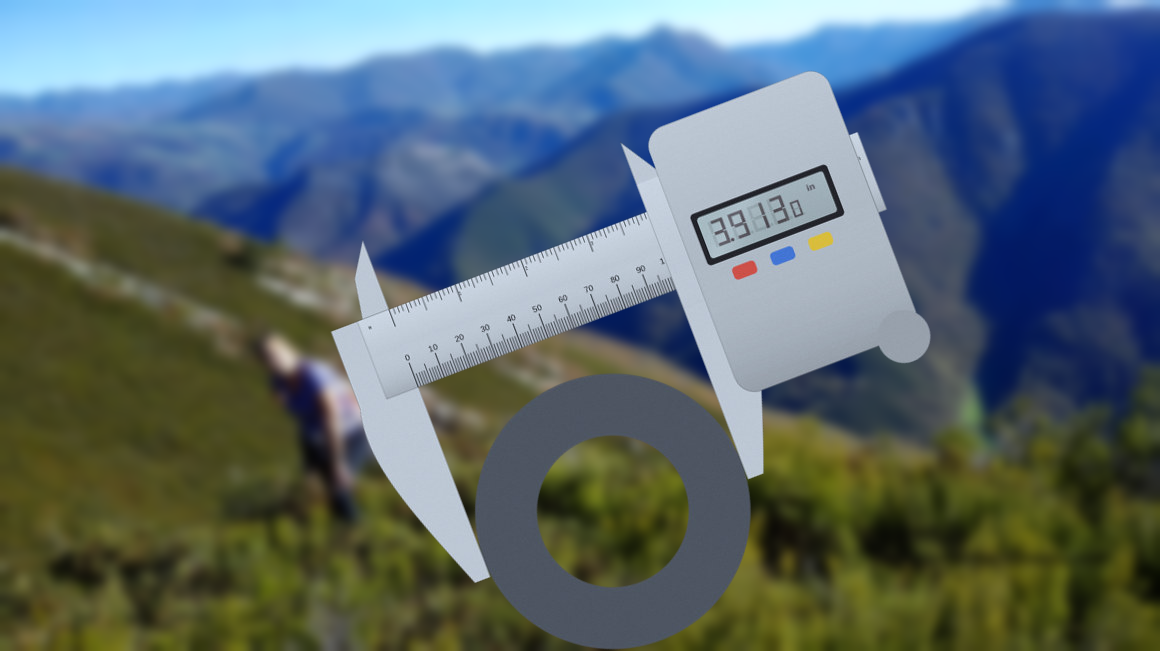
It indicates 3.9130; in
